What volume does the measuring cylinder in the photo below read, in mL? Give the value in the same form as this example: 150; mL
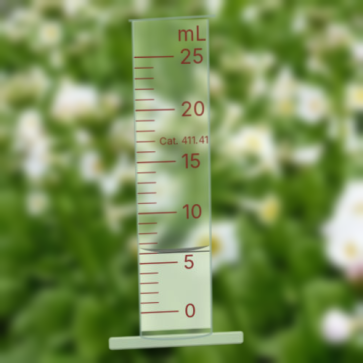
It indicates 6; mL
